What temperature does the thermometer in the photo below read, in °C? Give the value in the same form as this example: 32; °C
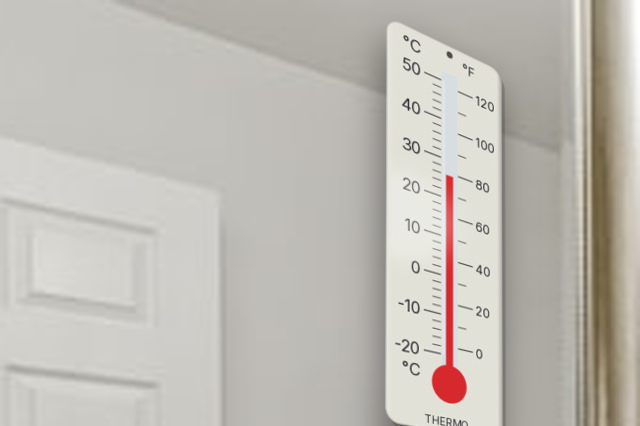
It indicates 26; °C
